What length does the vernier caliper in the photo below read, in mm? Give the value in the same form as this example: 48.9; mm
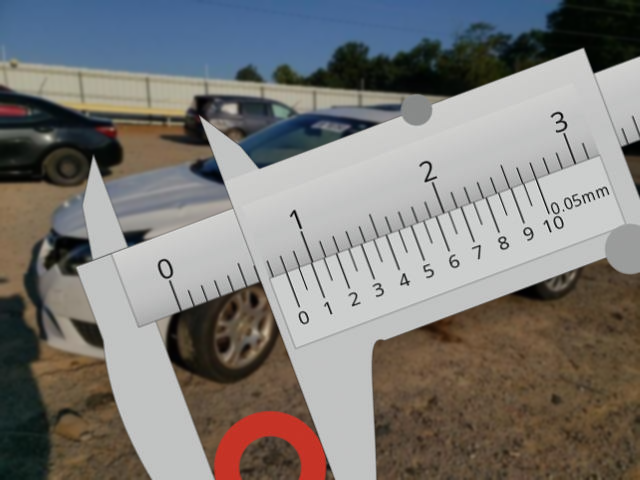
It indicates 8.0; mm
